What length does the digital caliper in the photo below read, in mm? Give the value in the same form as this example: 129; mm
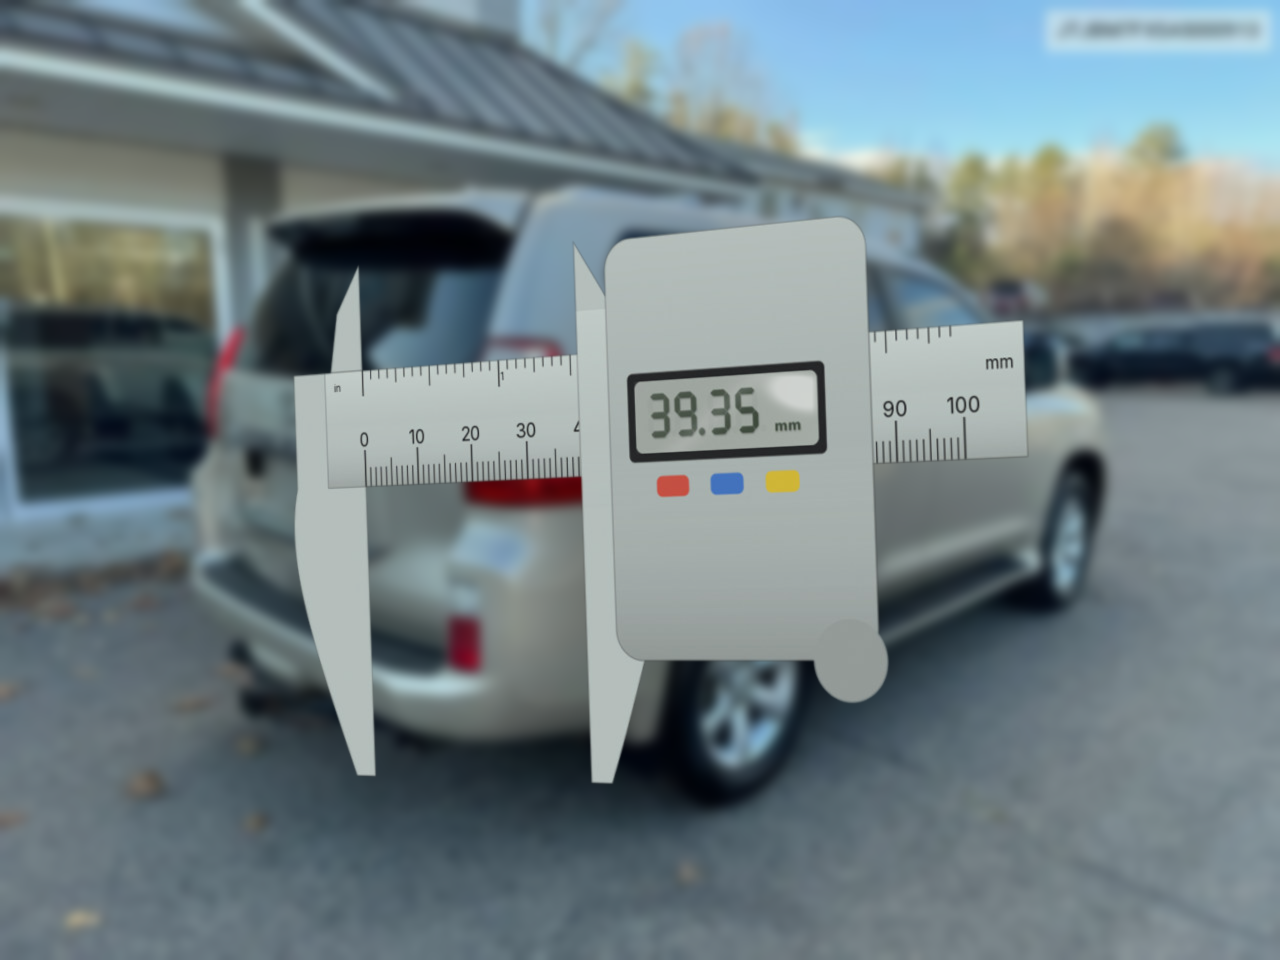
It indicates 39.35; mm
